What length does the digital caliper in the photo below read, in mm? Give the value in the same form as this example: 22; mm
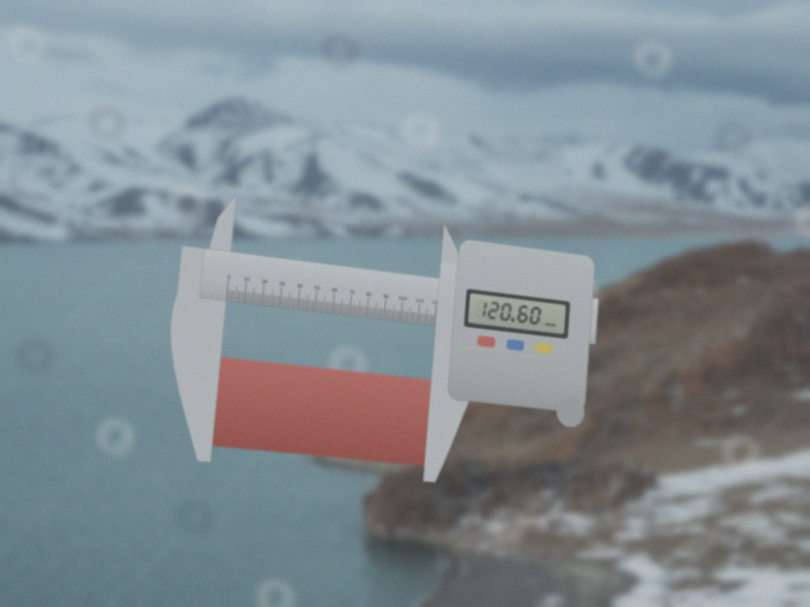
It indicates 120.60; mm
